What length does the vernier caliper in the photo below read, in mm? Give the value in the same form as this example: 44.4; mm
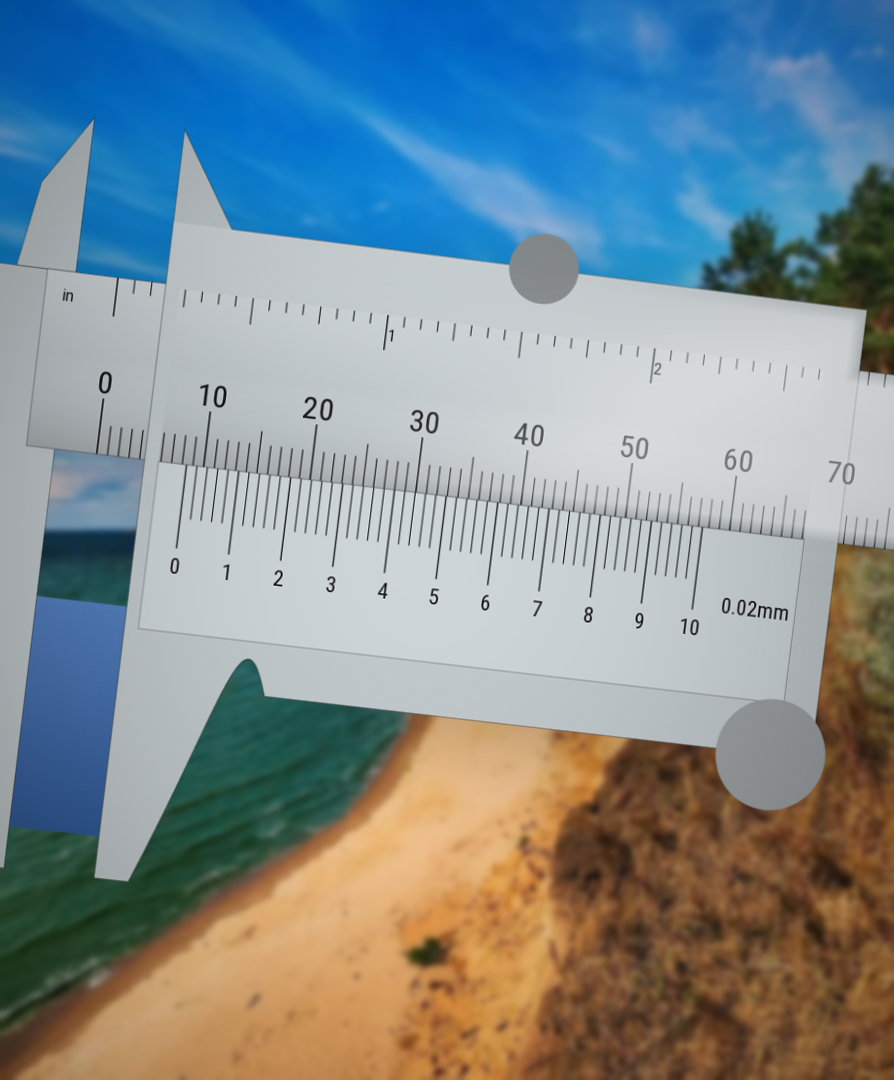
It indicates 8.4; mm
